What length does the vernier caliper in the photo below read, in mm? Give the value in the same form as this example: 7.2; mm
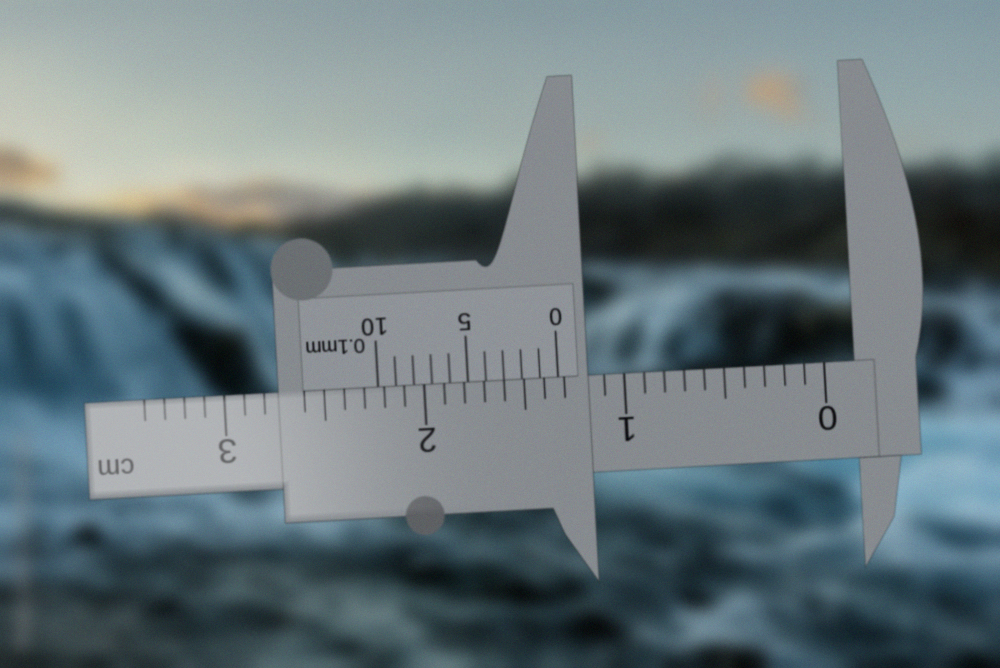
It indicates 13.3; mm
